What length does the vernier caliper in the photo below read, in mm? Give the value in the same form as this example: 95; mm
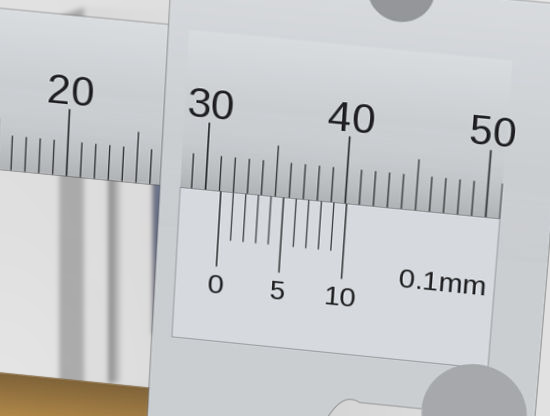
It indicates 31.1; mm
